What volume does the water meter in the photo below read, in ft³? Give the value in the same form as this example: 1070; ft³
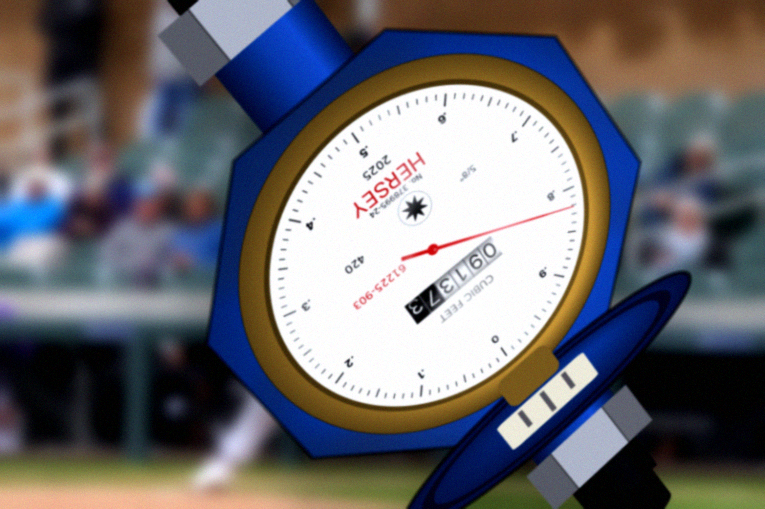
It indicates 91372.82; ft³
